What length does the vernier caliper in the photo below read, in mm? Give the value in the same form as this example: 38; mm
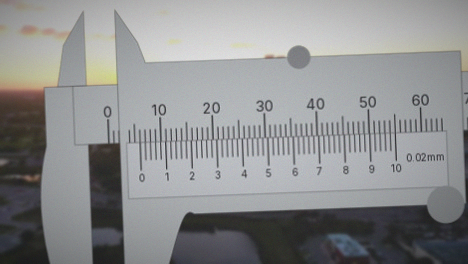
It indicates 6.0; mm
